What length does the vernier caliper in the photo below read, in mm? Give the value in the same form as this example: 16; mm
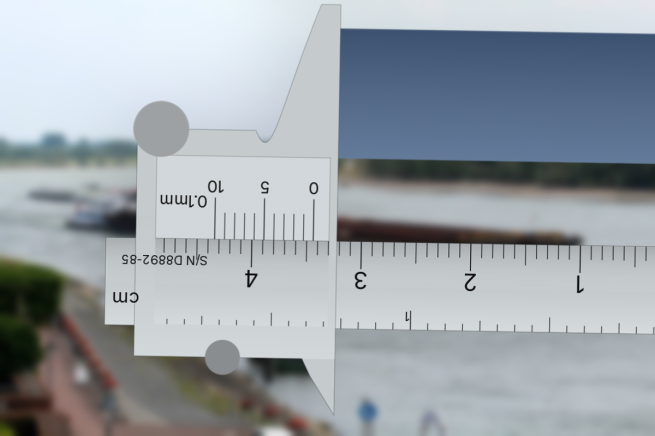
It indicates 34.4; mm
